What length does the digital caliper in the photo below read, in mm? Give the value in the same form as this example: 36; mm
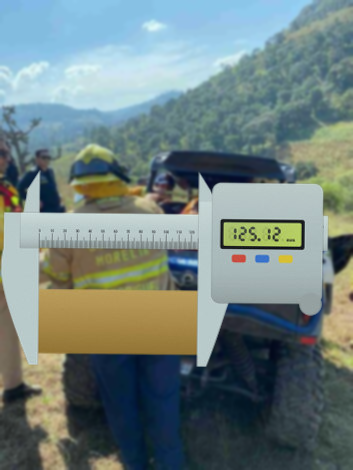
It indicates 125.12; mm
